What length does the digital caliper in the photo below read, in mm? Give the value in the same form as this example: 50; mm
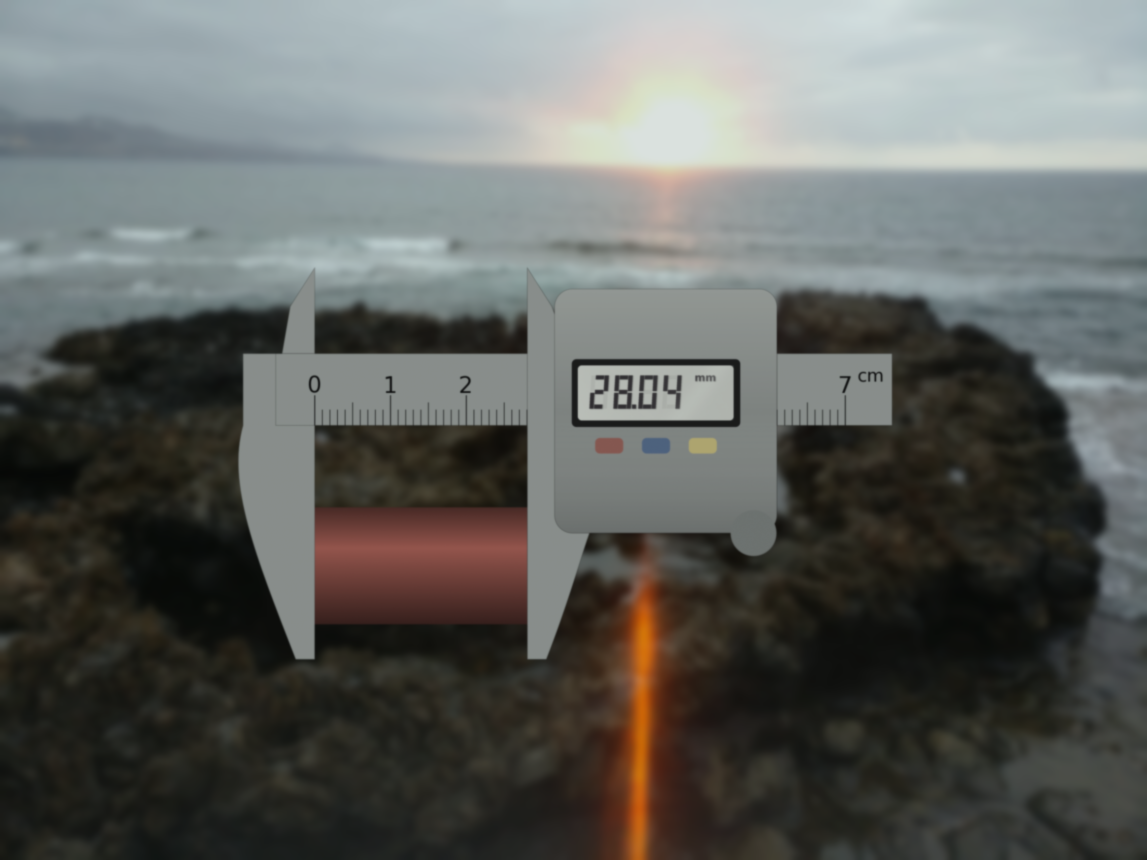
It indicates 28.04; mm
